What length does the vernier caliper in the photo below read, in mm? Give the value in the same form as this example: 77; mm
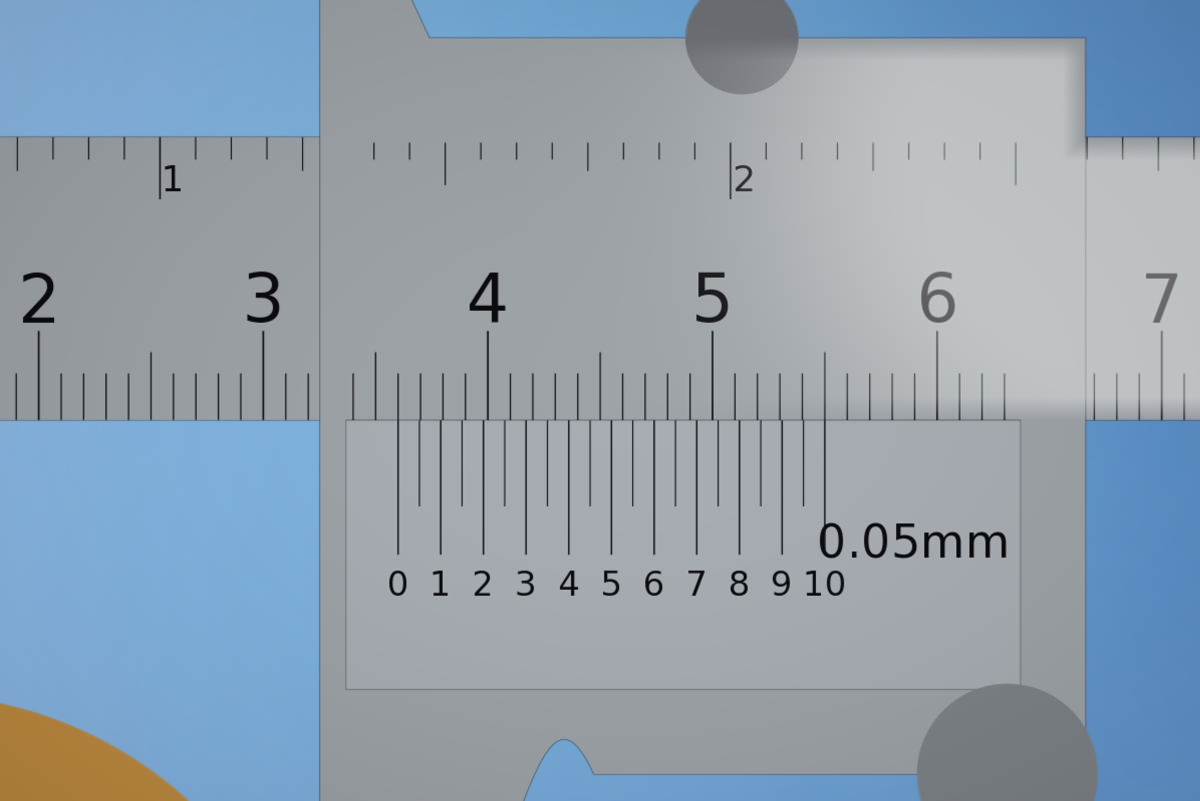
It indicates 36.0; mm
